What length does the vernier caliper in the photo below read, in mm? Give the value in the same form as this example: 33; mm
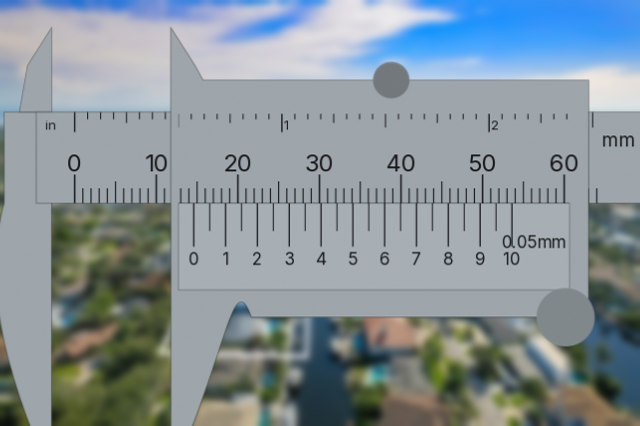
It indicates 14.6; mm
